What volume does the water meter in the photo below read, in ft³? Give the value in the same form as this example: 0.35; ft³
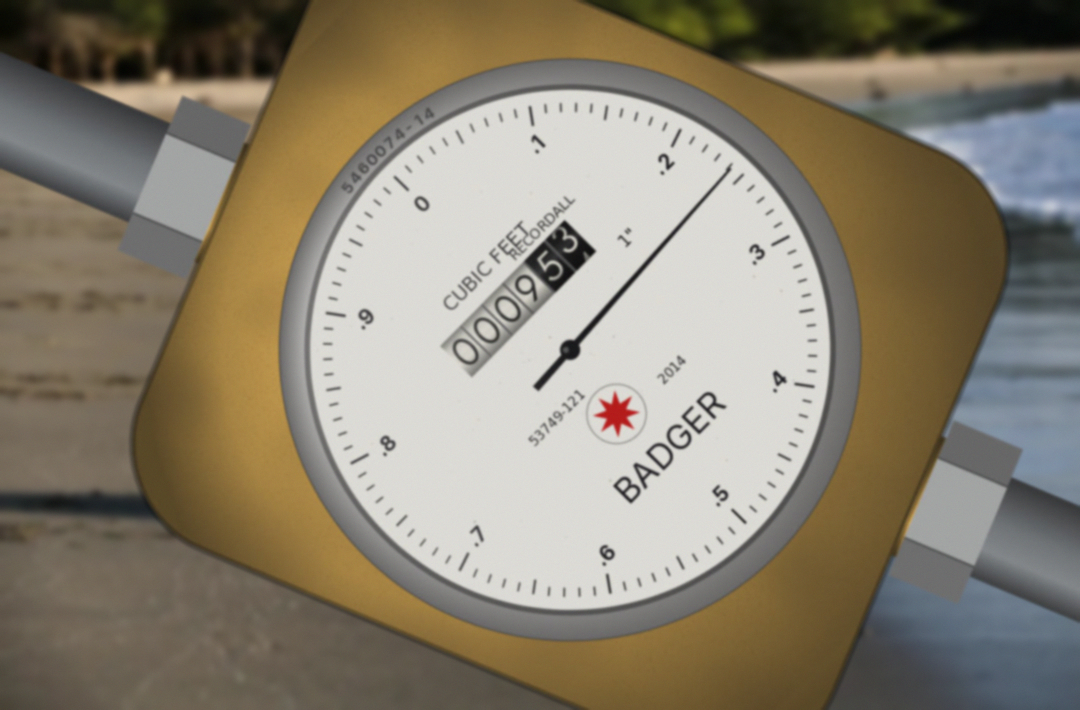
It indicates 953.24; ft³
